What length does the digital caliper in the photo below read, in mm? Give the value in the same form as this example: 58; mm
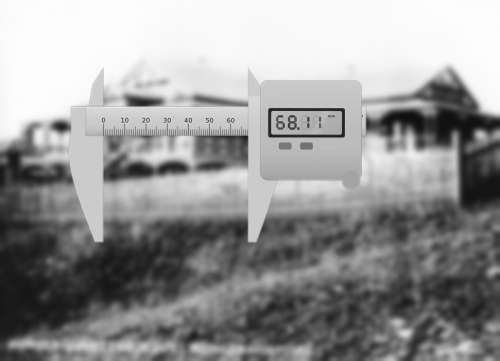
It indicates 68.11; mm
